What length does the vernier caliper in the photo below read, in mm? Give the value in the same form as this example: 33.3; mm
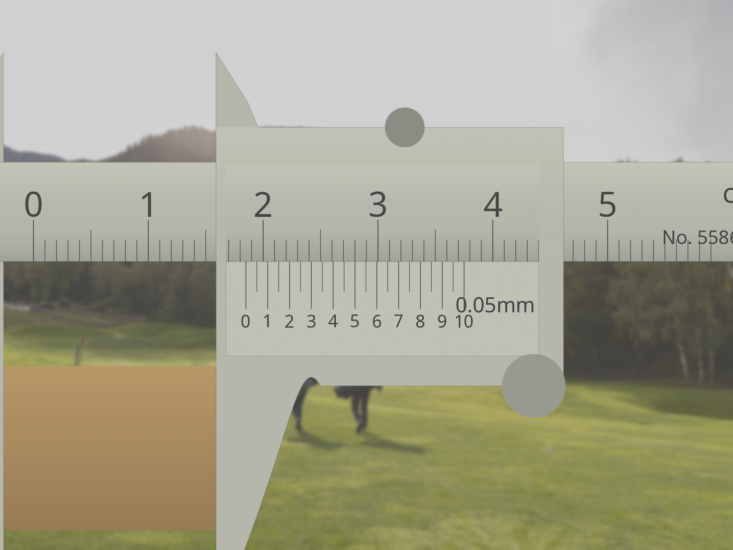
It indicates 18.5; mm
